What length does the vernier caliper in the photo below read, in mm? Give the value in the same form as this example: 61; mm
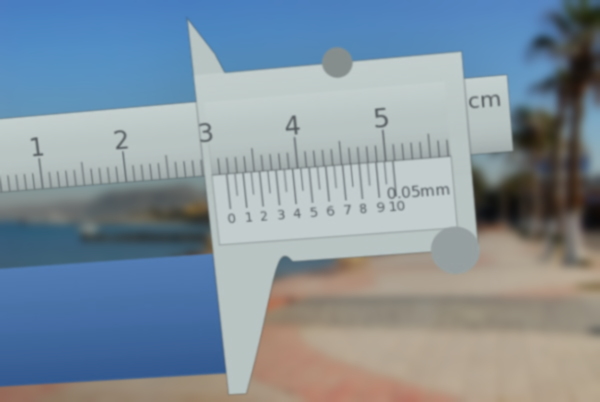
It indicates 31.8; mm
